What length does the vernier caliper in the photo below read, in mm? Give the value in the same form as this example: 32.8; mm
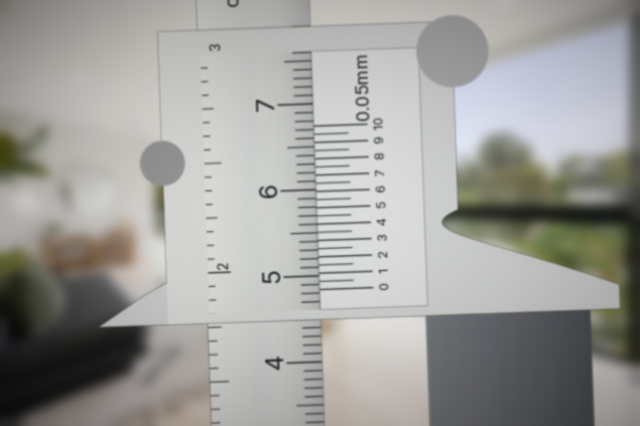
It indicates 48.4; mm
